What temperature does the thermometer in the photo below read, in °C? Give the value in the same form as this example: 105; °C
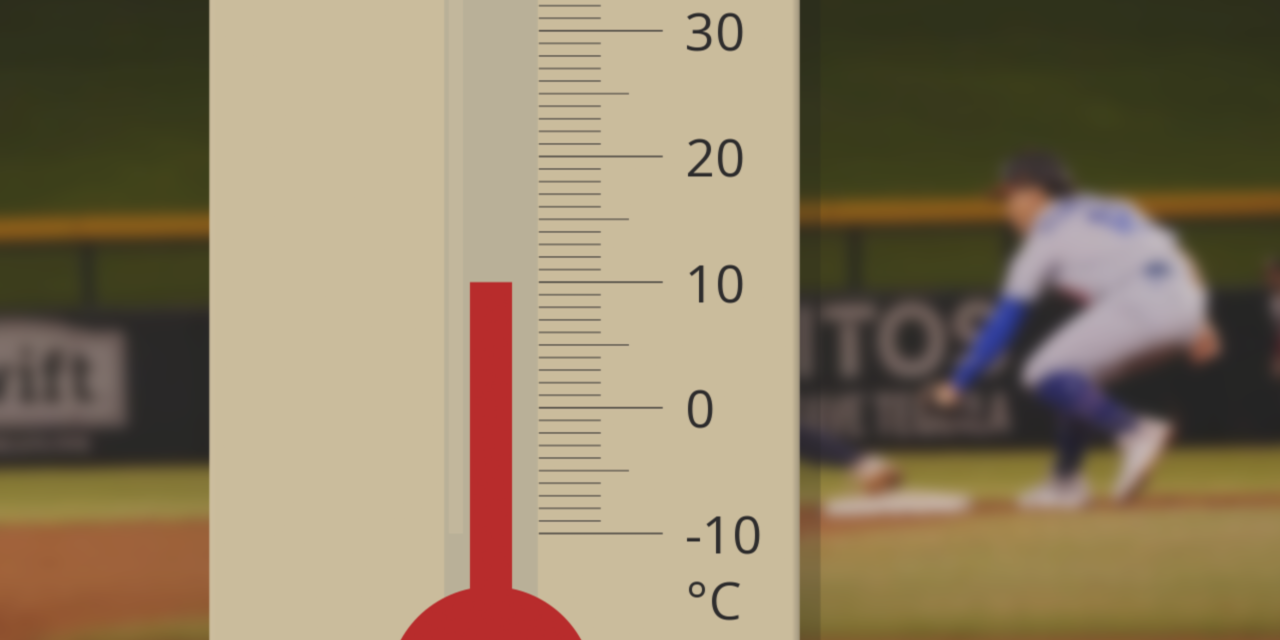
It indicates 10; °C
